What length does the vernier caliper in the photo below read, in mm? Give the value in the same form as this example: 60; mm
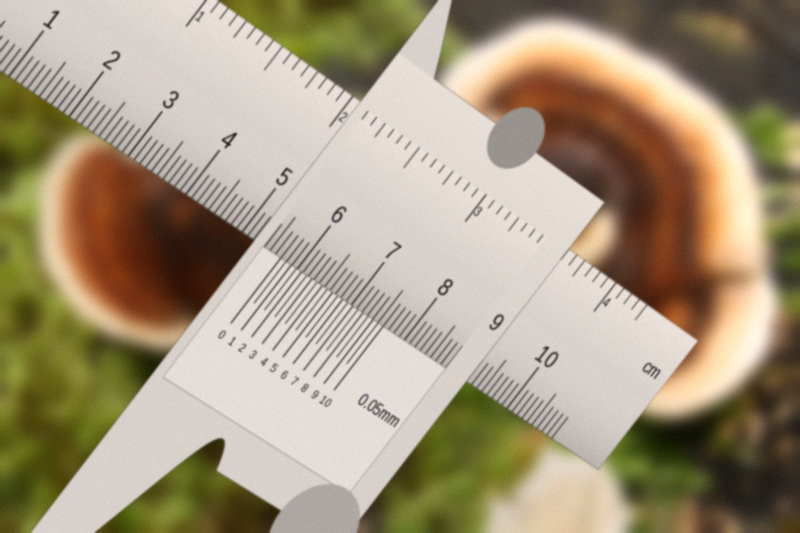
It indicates 57.0; mm
